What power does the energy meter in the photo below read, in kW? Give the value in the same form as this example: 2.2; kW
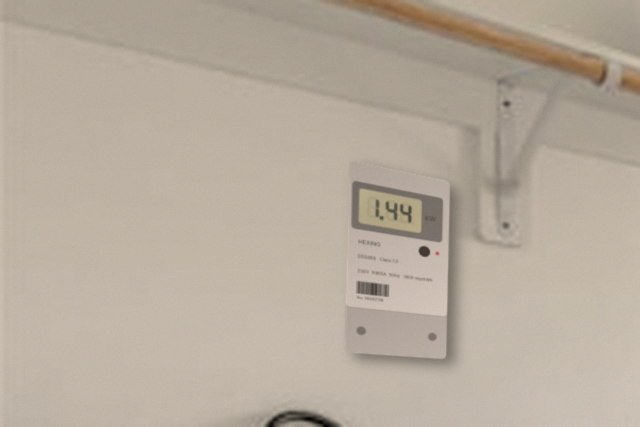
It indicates 1.44; kW
